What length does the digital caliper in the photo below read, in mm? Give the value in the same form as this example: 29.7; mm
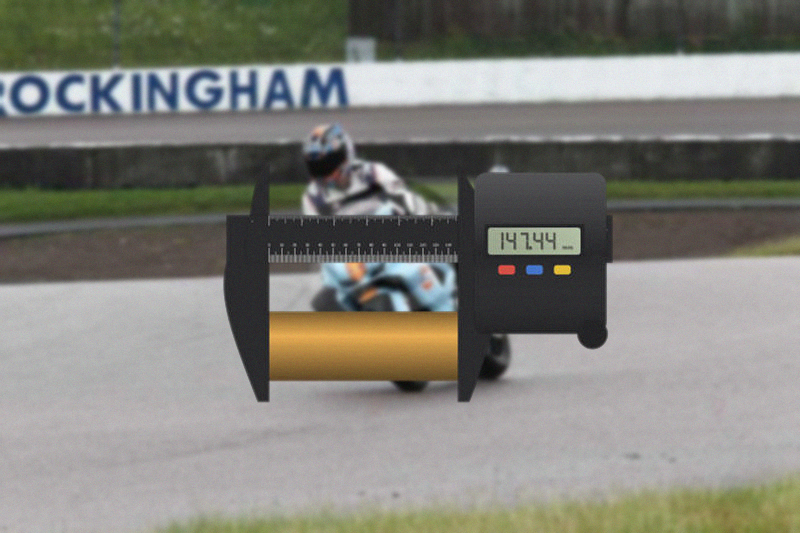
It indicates 147.44; mm
